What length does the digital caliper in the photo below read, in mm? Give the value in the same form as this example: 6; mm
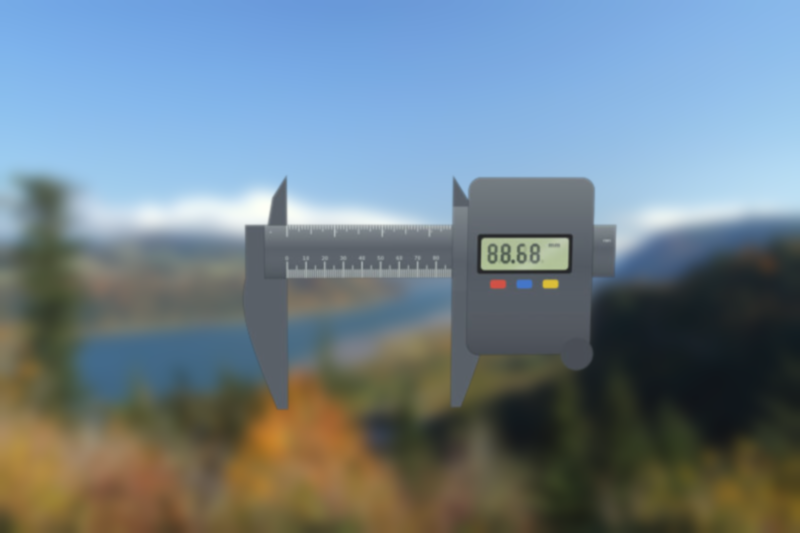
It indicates 88.68; mm
